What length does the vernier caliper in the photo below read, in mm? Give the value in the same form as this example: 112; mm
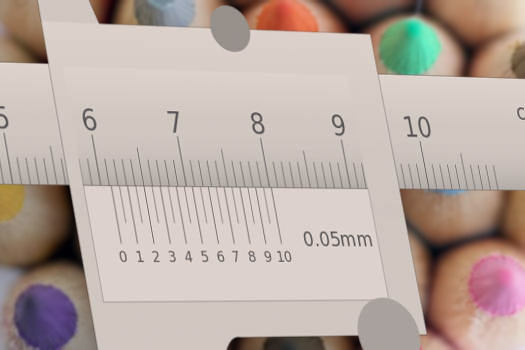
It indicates 61.2; mm
